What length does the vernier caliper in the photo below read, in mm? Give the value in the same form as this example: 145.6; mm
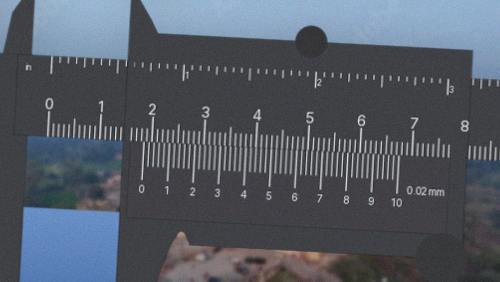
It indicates 18.5; mm
